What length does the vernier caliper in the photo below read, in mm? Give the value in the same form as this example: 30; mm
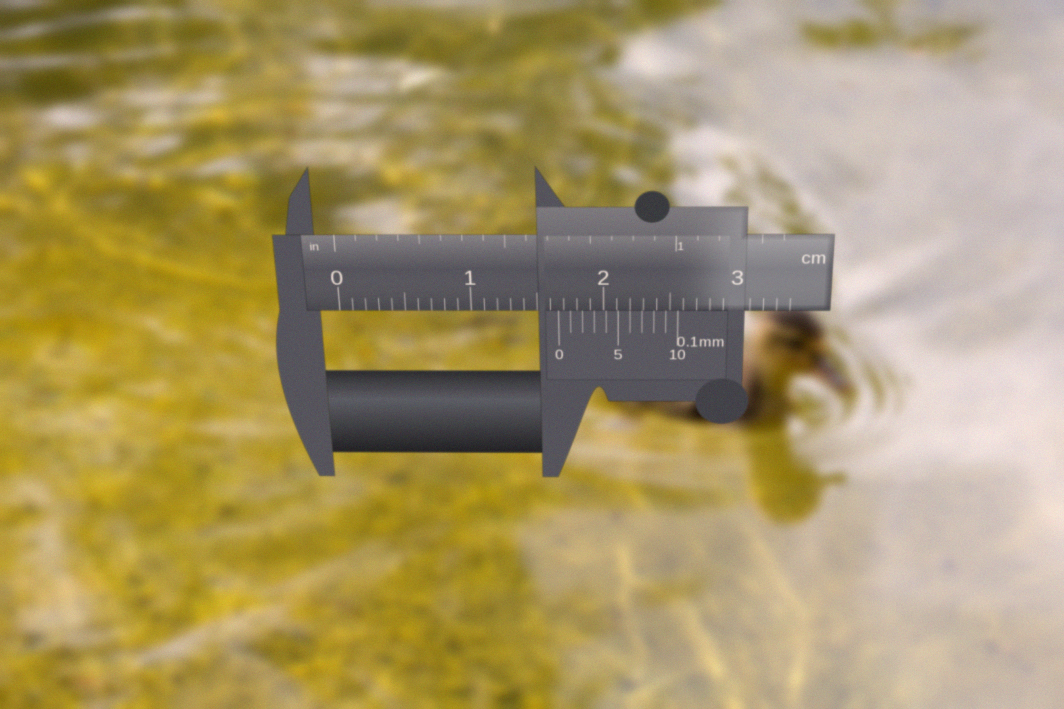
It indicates 16.6; mm
